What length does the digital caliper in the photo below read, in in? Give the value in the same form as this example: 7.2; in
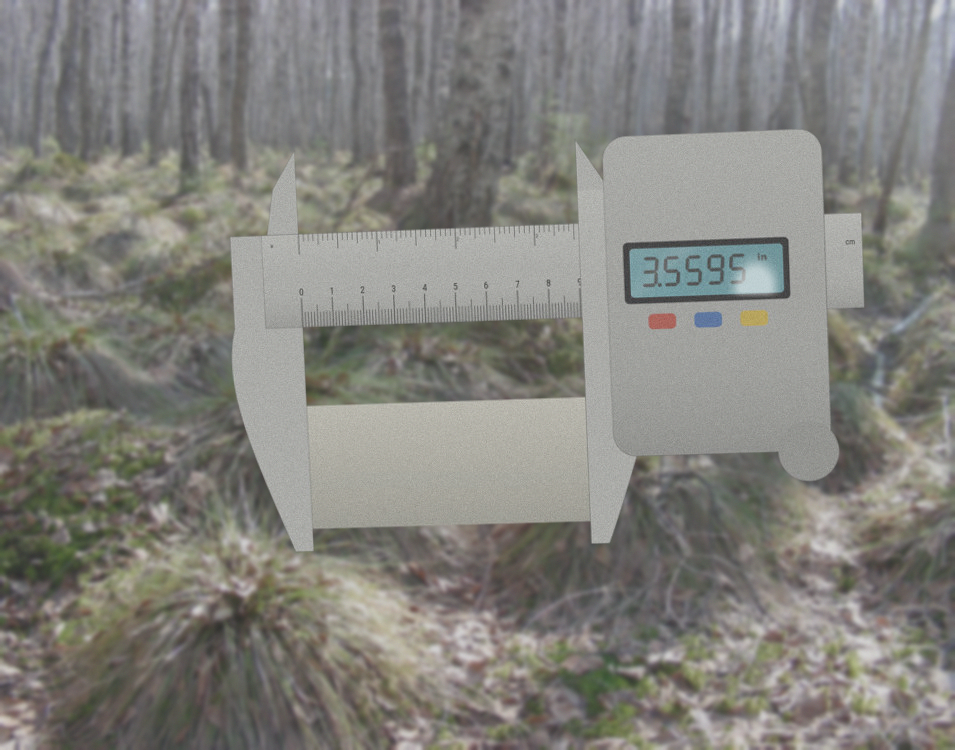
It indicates 3.5595; in
